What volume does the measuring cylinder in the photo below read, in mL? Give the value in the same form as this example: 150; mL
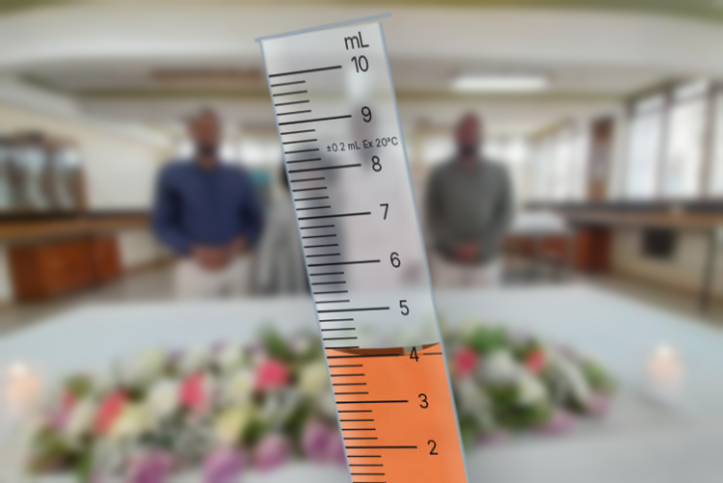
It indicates 4; mL
